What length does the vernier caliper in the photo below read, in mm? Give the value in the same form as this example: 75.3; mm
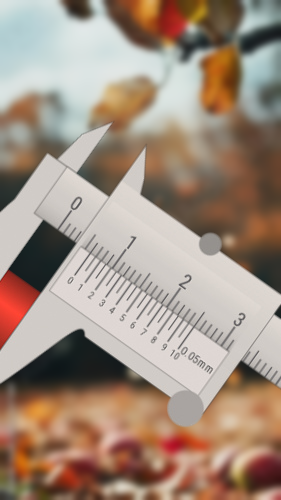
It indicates 6.0; mm
